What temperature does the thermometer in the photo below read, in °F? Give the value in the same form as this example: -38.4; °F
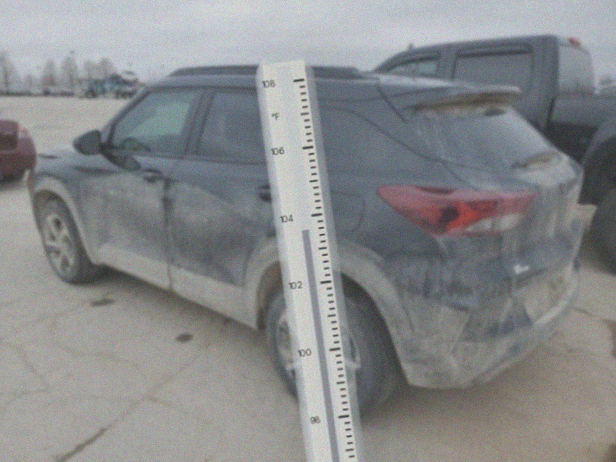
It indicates 103.6; °F
